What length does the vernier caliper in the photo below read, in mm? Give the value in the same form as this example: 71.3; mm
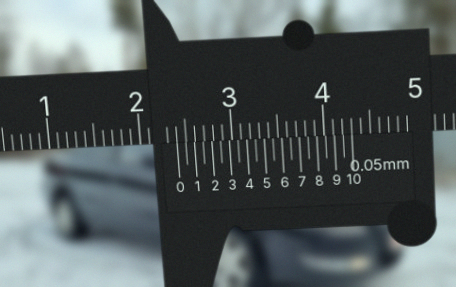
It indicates 24.0; mm
